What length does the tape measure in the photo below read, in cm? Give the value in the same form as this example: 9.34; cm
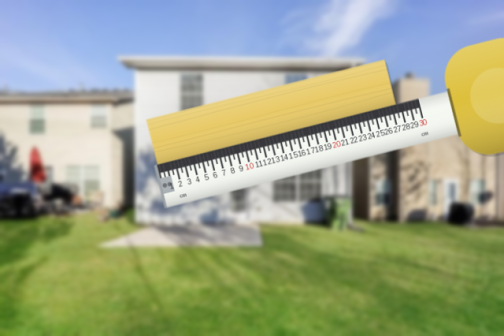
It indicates 27.5; cm
